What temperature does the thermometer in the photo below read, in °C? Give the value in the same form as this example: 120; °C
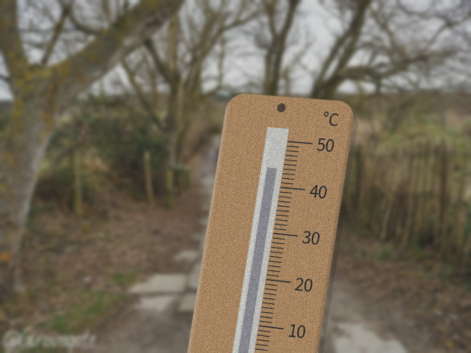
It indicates 44; °C
